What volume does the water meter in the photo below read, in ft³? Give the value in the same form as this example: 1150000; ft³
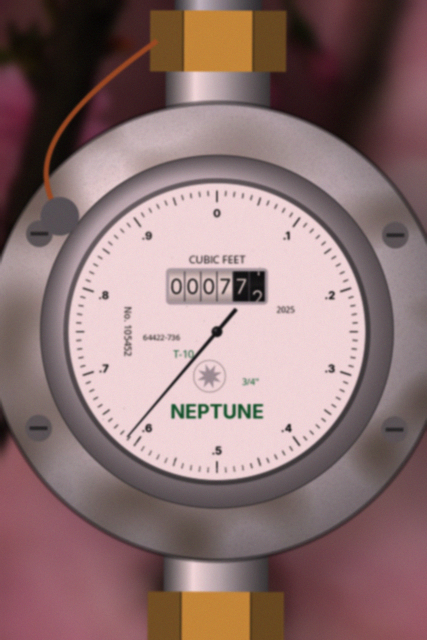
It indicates 771.61; ft³
